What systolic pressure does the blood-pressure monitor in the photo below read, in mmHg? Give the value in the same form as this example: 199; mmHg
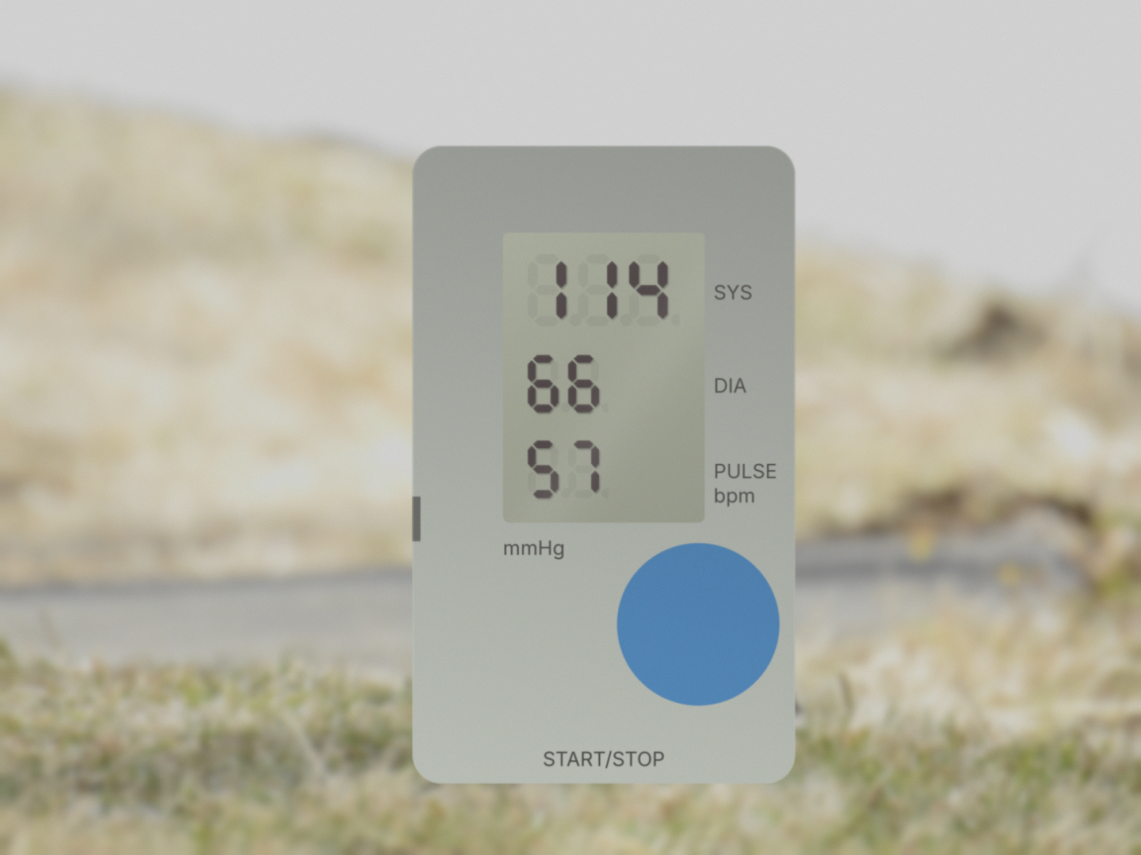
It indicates 114; mmHg
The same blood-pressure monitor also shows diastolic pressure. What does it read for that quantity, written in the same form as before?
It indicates 66; mmHg
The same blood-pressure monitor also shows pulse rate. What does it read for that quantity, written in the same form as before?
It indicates 57; bpm
